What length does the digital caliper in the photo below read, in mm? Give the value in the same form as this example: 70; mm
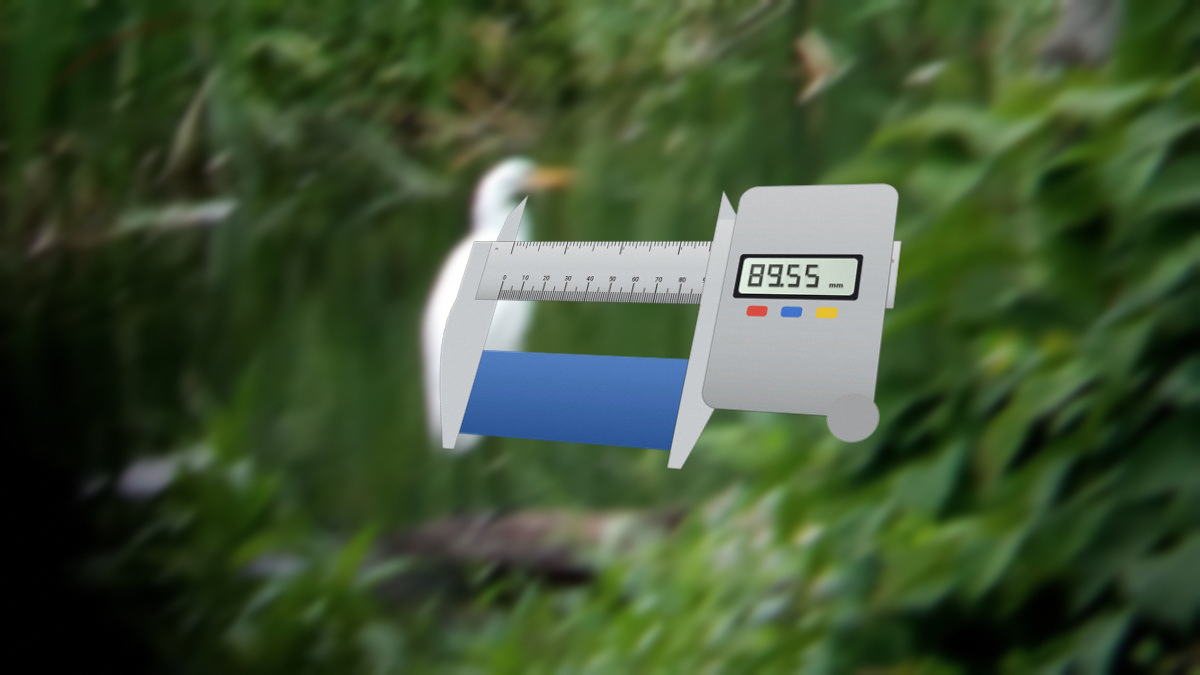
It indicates 89.55; mm
